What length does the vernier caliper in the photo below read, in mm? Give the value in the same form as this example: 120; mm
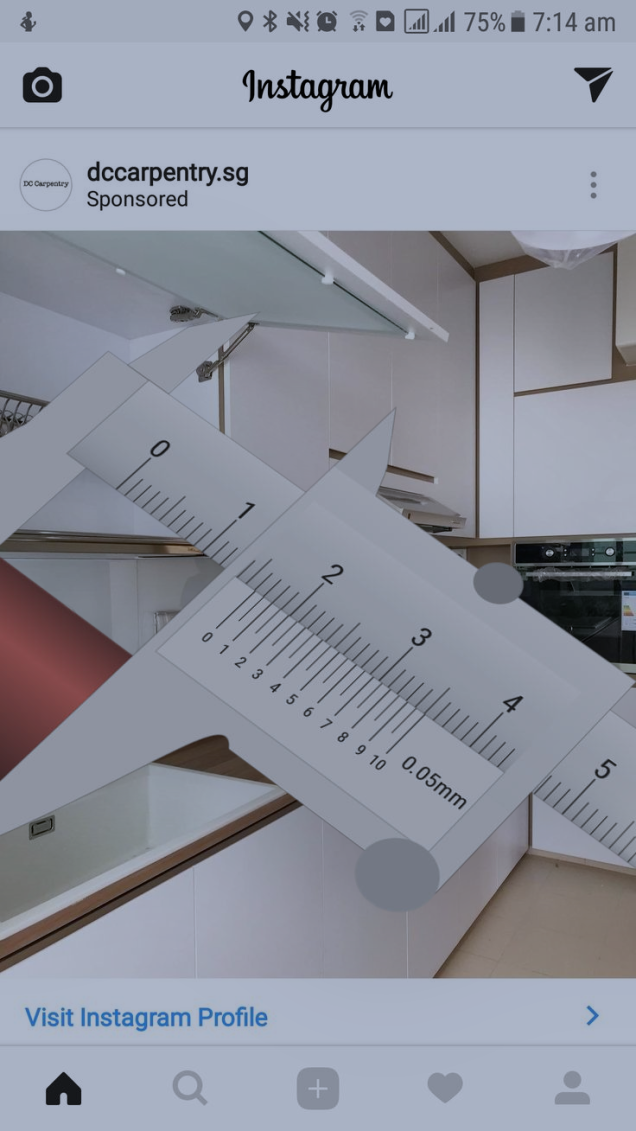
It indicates 16.1; mm
